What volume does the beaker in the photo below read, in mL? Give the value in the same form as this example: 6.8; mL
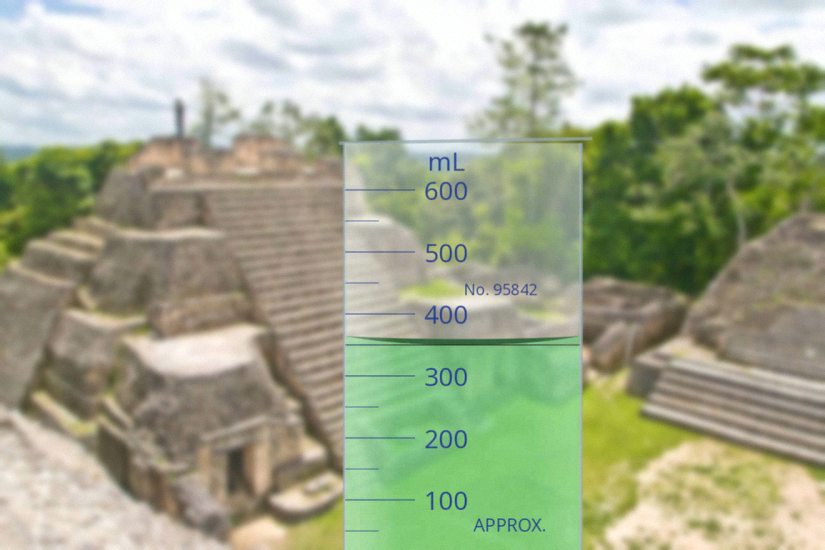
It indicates 350; mL
